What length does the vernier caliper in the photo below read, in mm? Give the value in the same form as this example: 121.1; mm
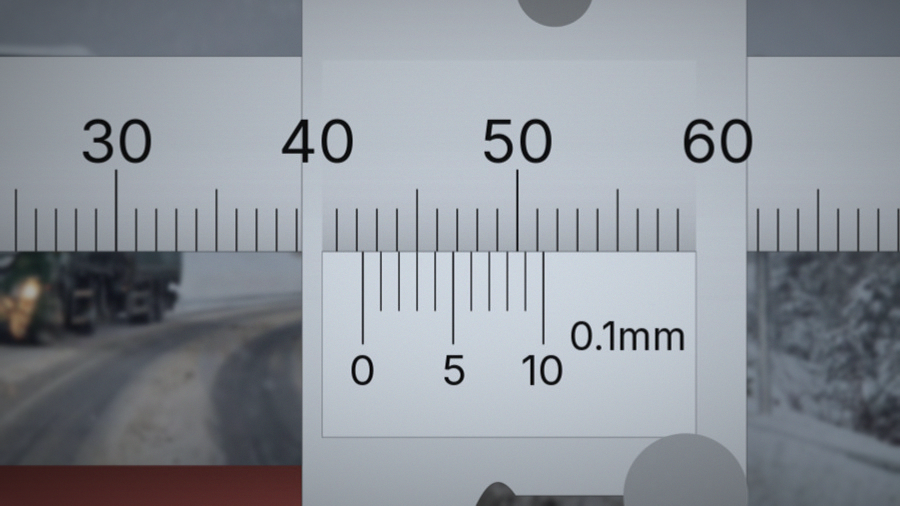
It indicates 42.3; mm
